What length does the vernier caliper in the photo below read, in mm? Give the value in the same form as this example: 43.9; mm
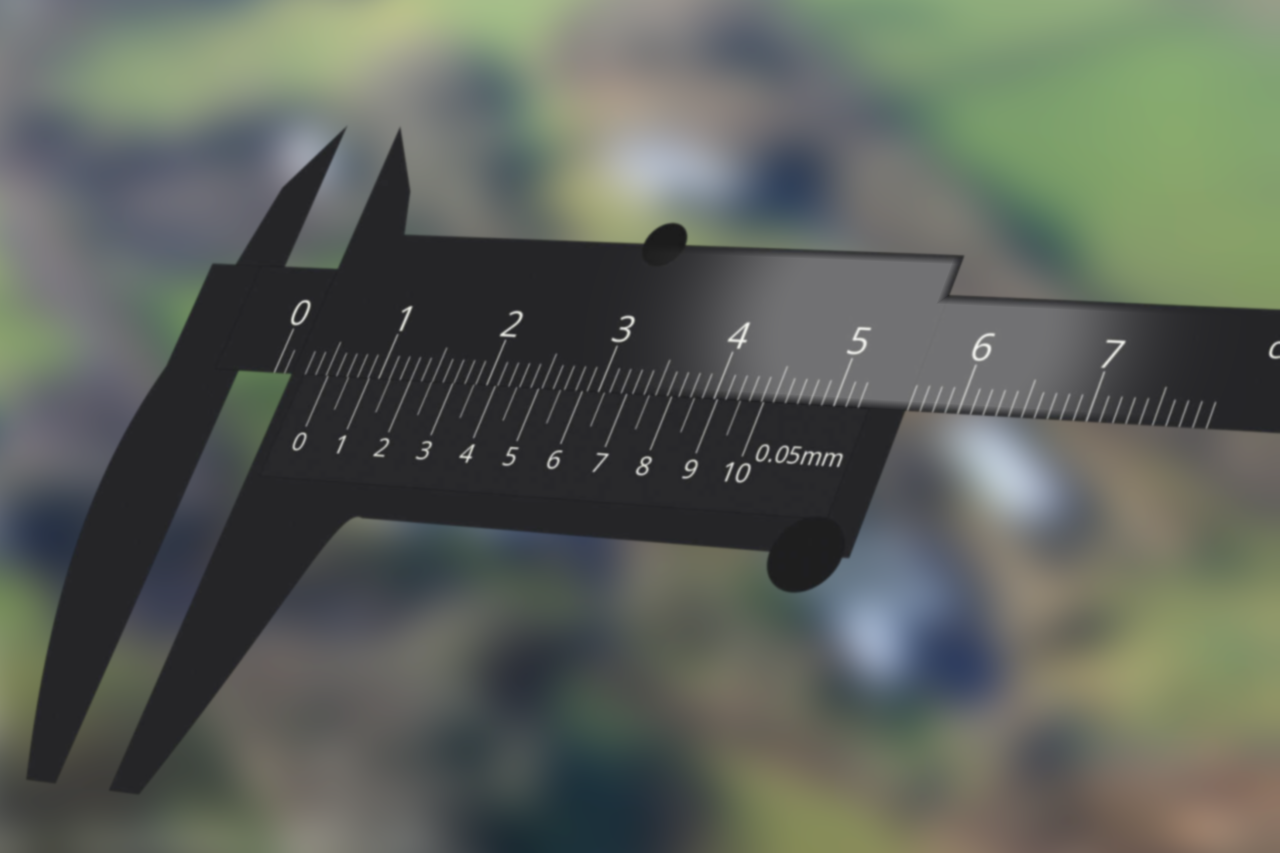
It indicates 5.2; mm
